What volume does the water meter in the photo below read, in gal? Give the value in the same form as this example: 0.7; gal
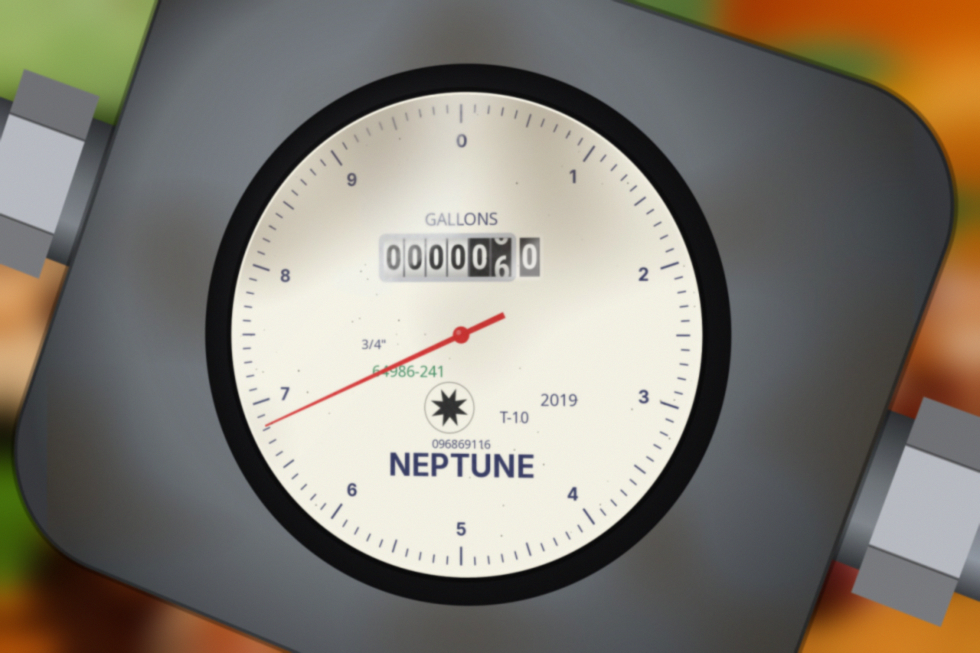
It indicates 56.8; gal
